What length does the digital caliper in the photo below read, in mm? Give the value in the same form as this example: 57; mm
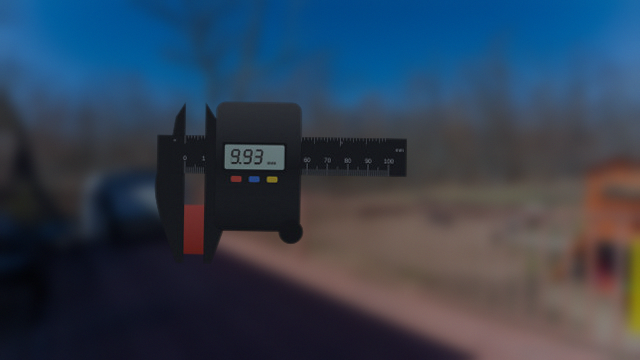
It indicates 9.93; mm
